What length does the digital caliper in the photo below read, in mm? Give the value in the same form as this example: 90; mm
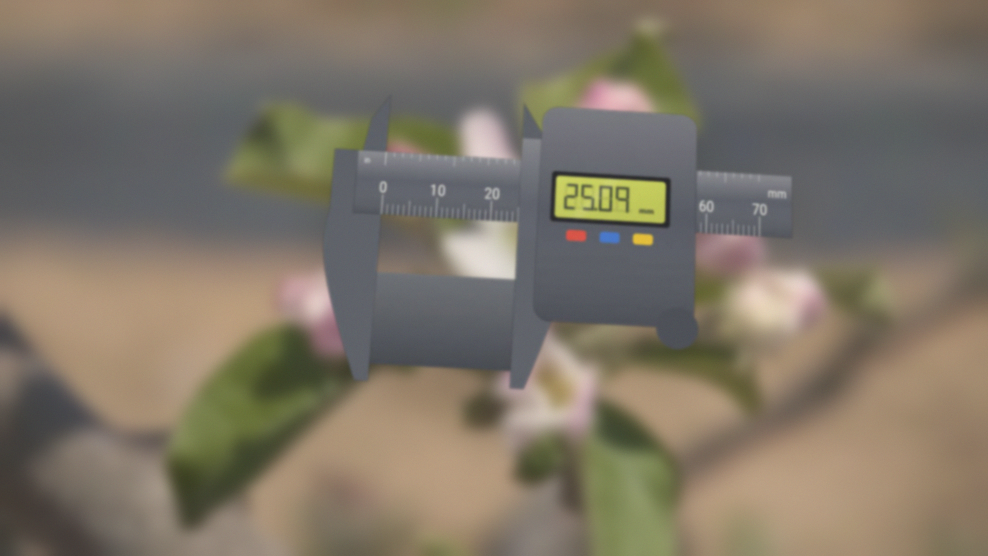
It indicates 25.09; mm
